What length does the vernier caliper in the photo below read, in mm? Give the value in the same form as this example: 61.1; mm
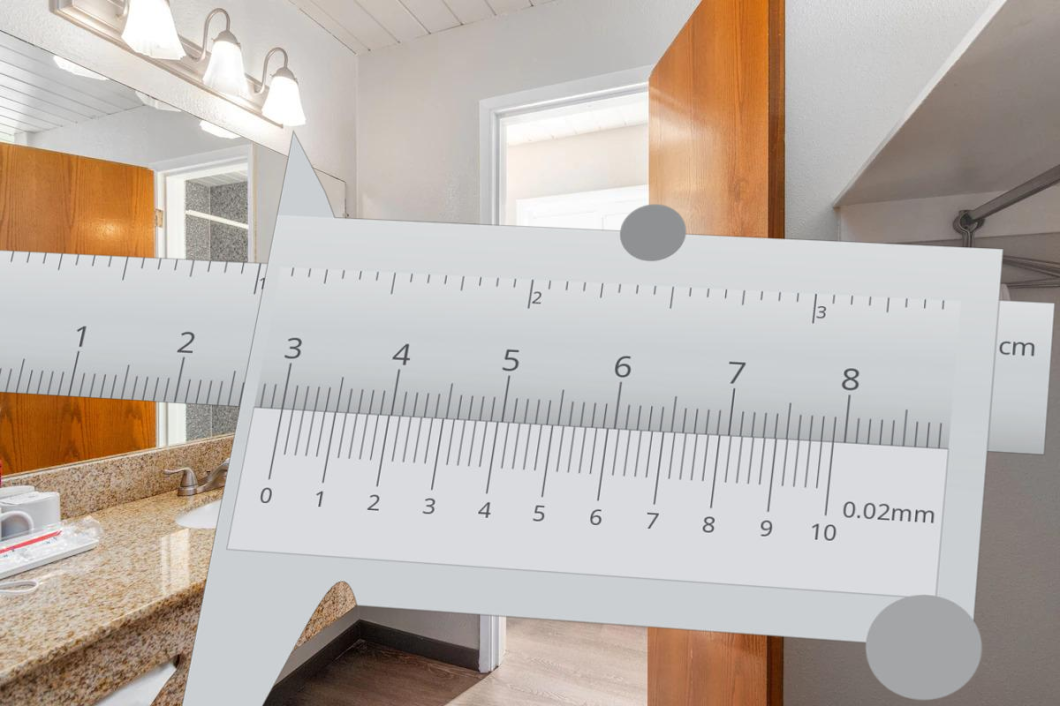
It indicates 30.0; mm
